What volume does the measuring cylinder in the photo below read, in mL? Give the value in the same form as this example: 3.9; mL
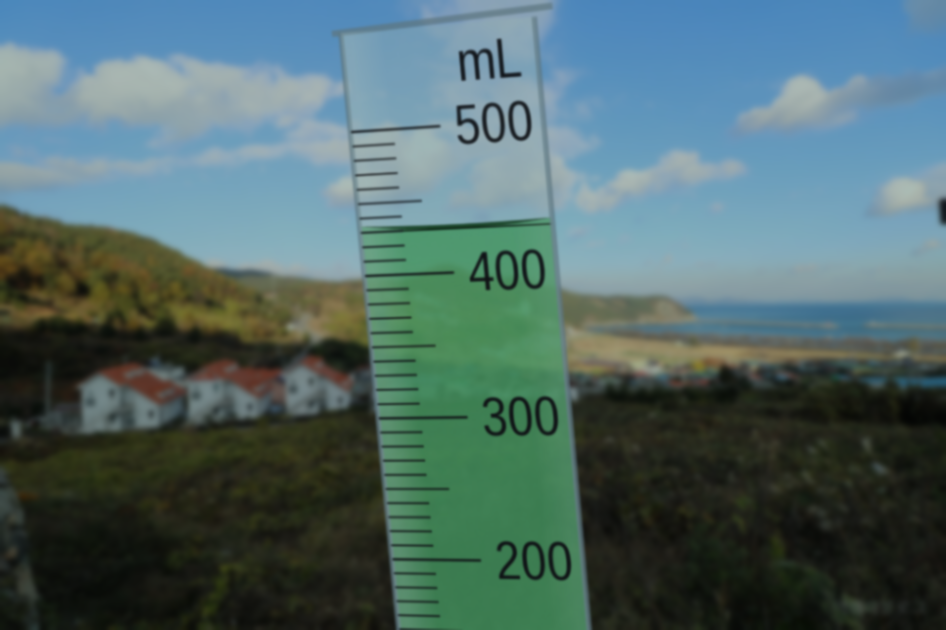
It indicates 430; mL
